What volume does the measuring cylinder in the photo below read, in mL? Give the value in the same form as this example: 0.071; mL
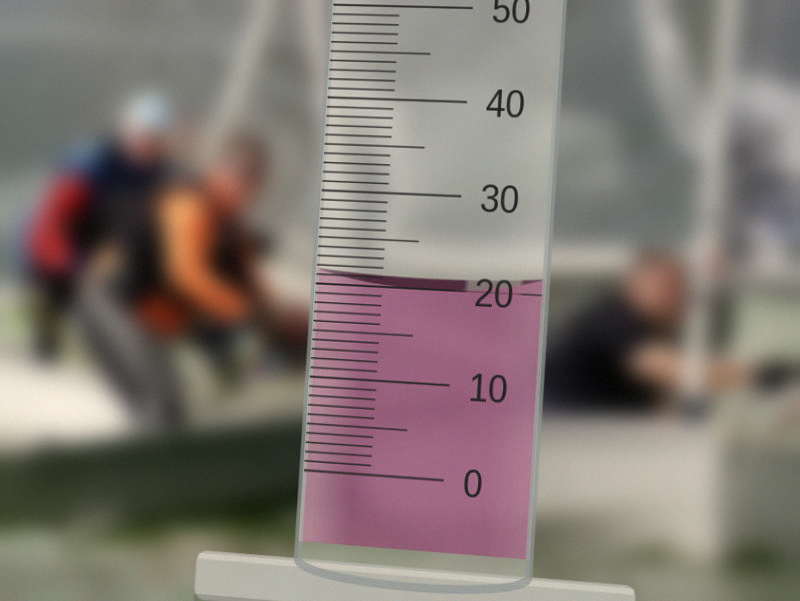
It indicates 20; mL
